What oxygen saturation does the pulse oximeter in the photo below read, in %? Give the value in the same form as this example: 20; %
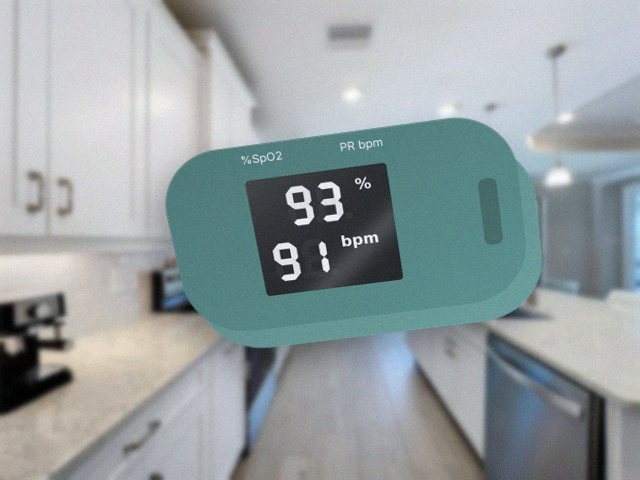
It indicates 93; %
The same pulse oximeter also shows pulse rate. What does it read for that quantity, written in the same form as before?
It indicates 91; bpm
